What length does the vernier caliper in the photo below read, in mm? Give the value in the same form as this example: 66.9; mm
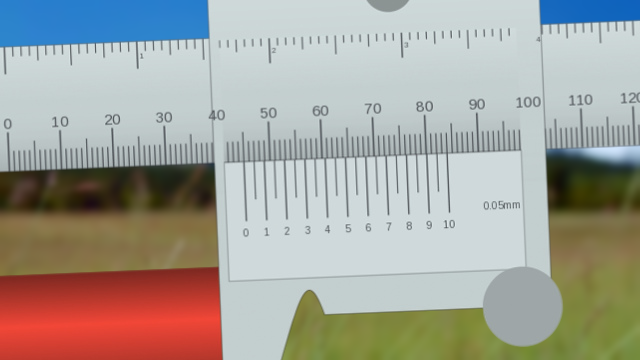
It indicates 45.0; mm
